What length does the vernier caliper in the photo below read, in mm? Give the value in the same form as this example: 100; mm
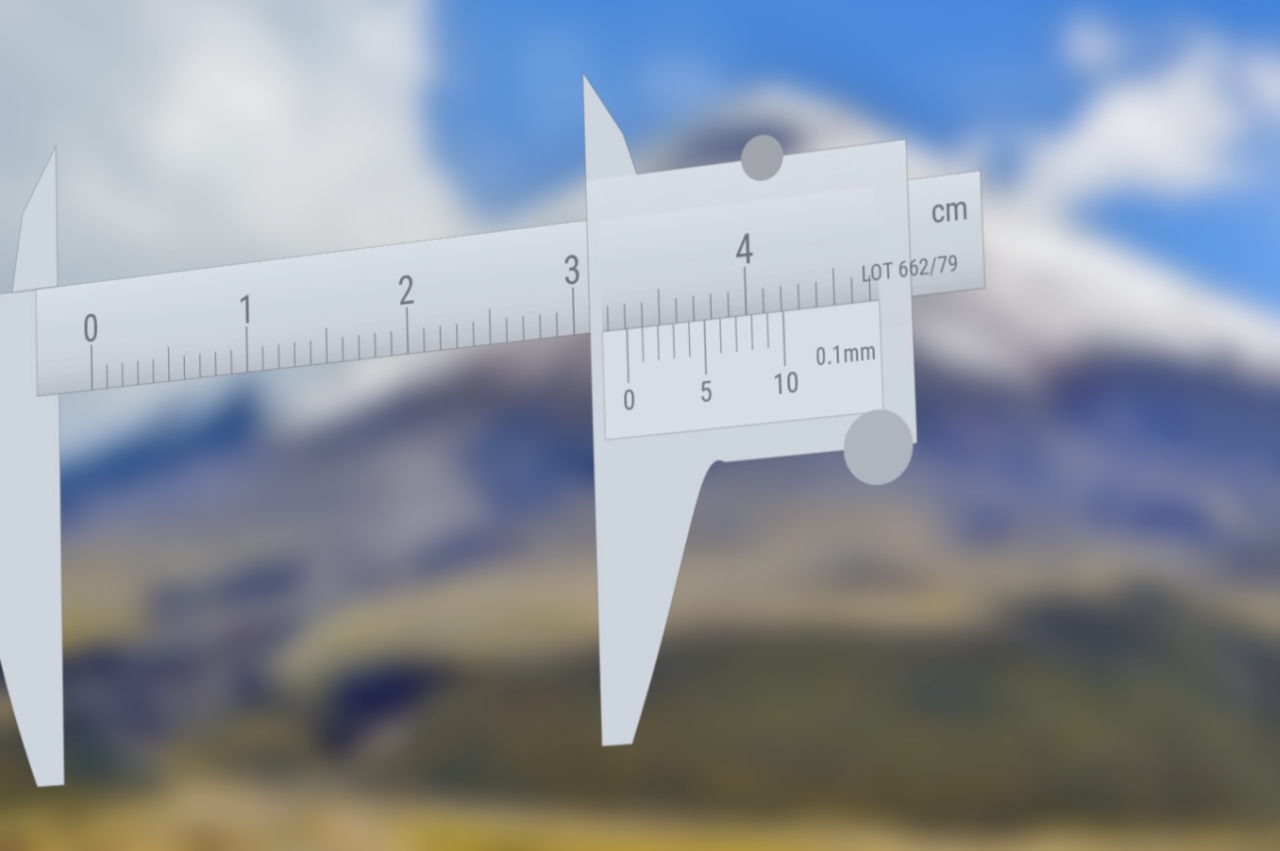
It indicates 33.1; mm
